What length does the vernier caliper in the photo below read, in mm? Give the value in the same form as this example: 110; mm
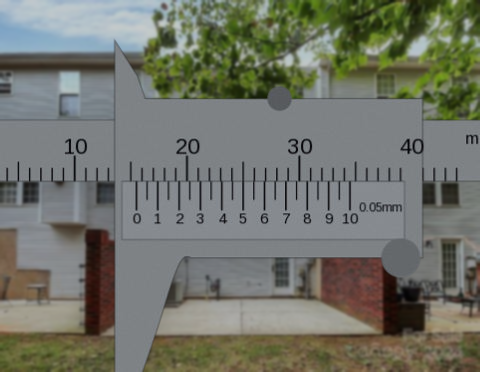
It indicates 15.5; mm
